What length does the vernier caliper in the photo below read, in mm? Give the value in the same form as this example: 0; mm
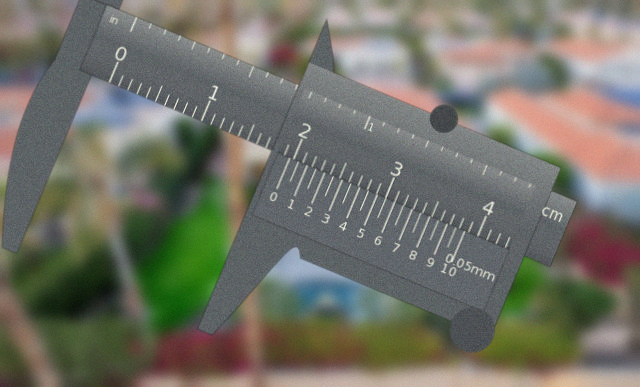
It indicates 19.6; mm
